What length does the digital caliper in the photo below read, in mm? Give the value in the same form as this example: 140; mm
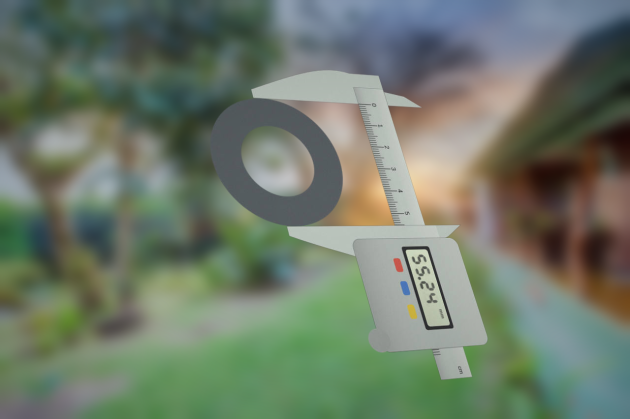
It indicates 55.24; mm
